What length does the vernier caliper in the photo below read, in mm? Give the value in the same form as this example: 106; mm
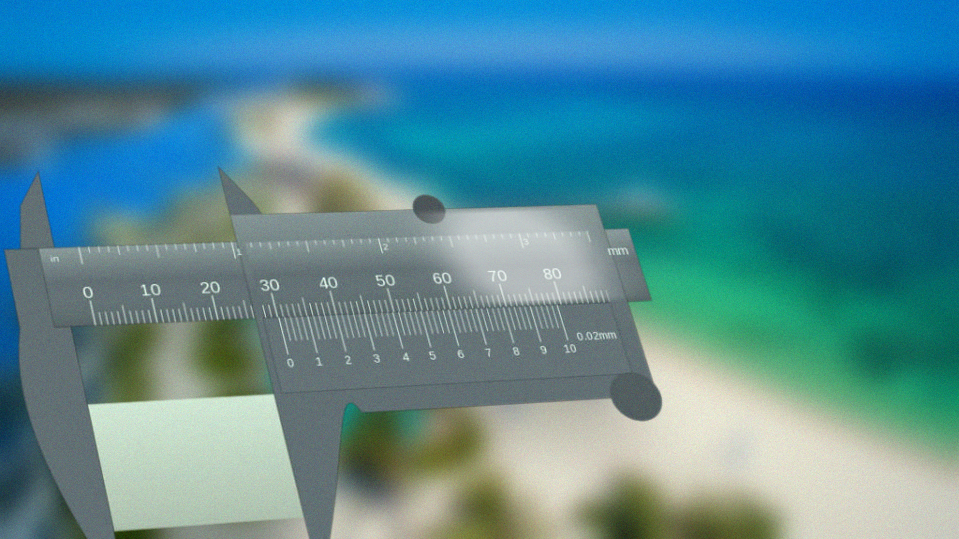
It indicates 30.2; mm
